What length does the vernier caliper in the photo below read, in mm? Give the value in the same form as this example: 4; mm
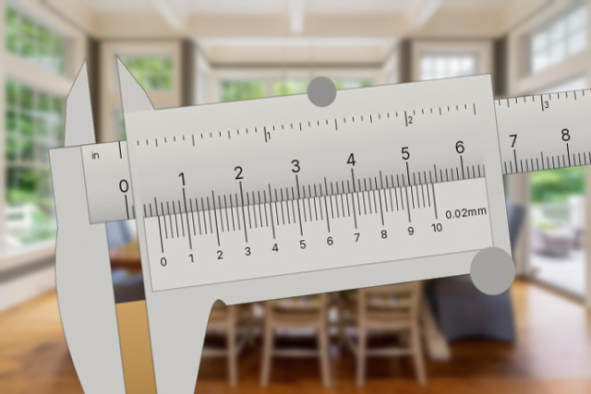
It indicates 5.2; mm
